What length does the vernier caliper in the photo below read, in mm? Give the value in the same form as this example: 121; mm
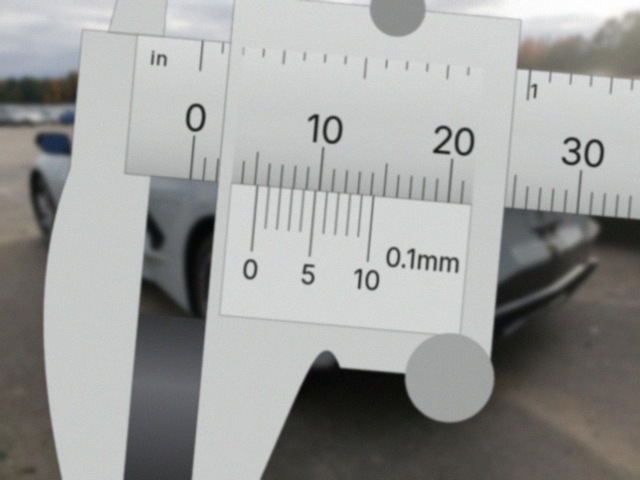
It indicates 5.2; mm
